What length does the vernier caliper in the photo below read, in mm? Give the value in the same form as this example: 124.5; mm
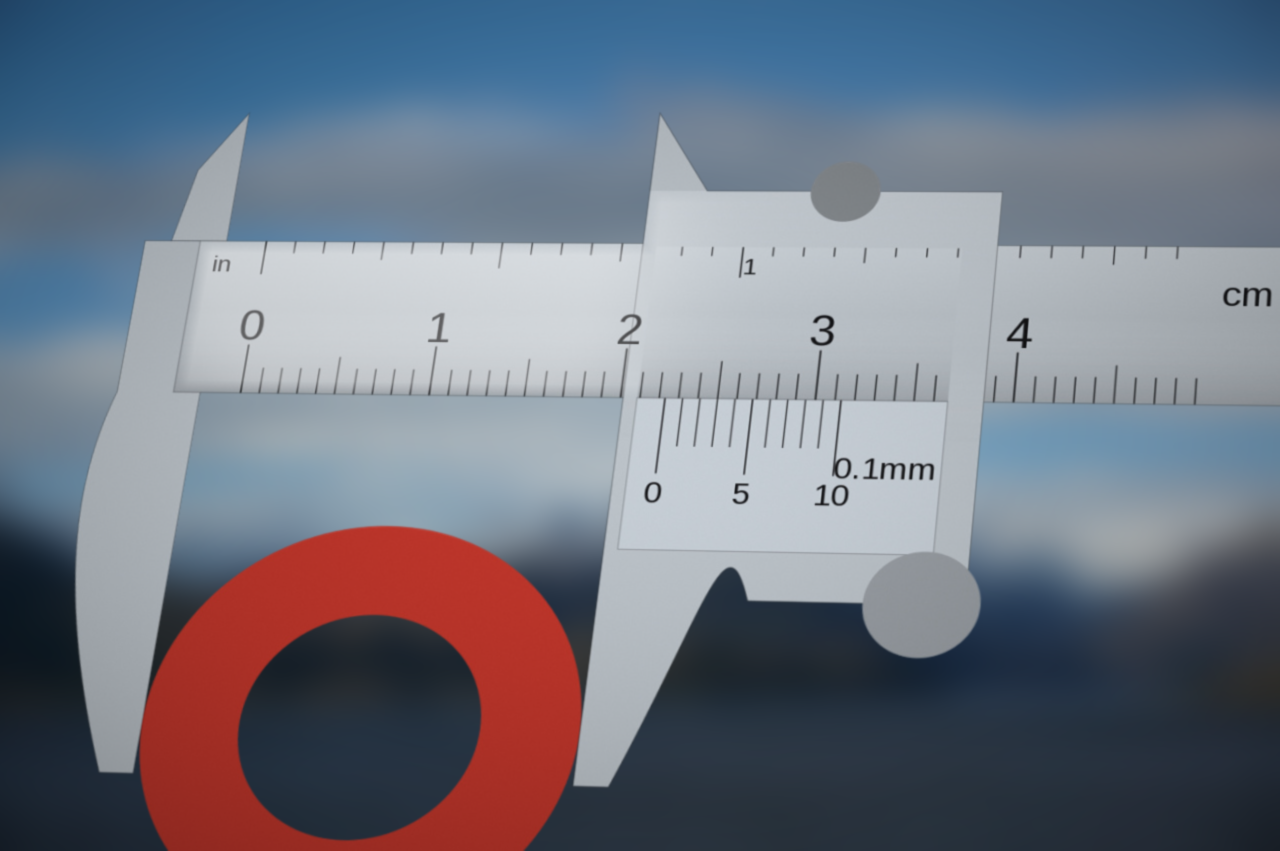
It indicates 22.3; mm
